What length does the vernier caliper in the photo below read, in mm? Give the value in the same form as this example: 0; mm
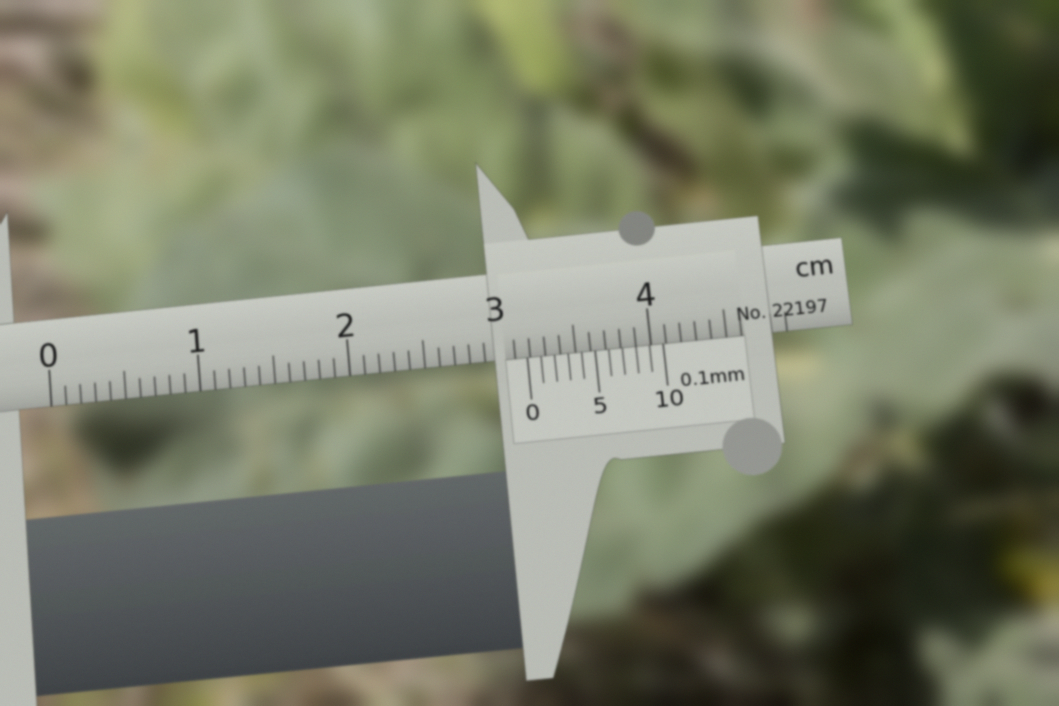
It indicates 31.8; mm
